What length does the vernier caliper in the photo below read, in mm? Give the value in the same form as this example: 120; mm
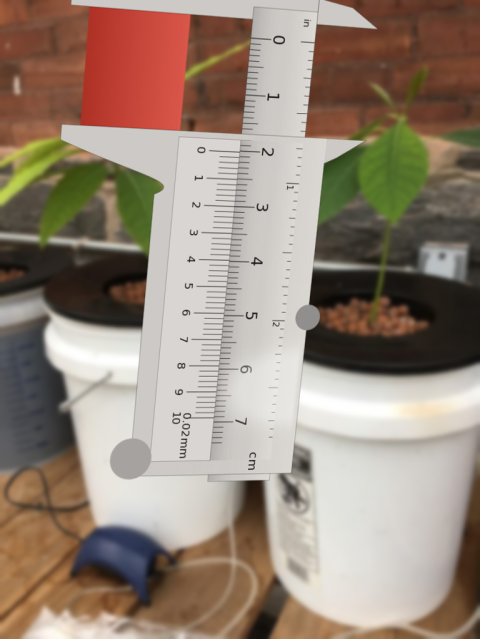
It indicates 20.2; mm
